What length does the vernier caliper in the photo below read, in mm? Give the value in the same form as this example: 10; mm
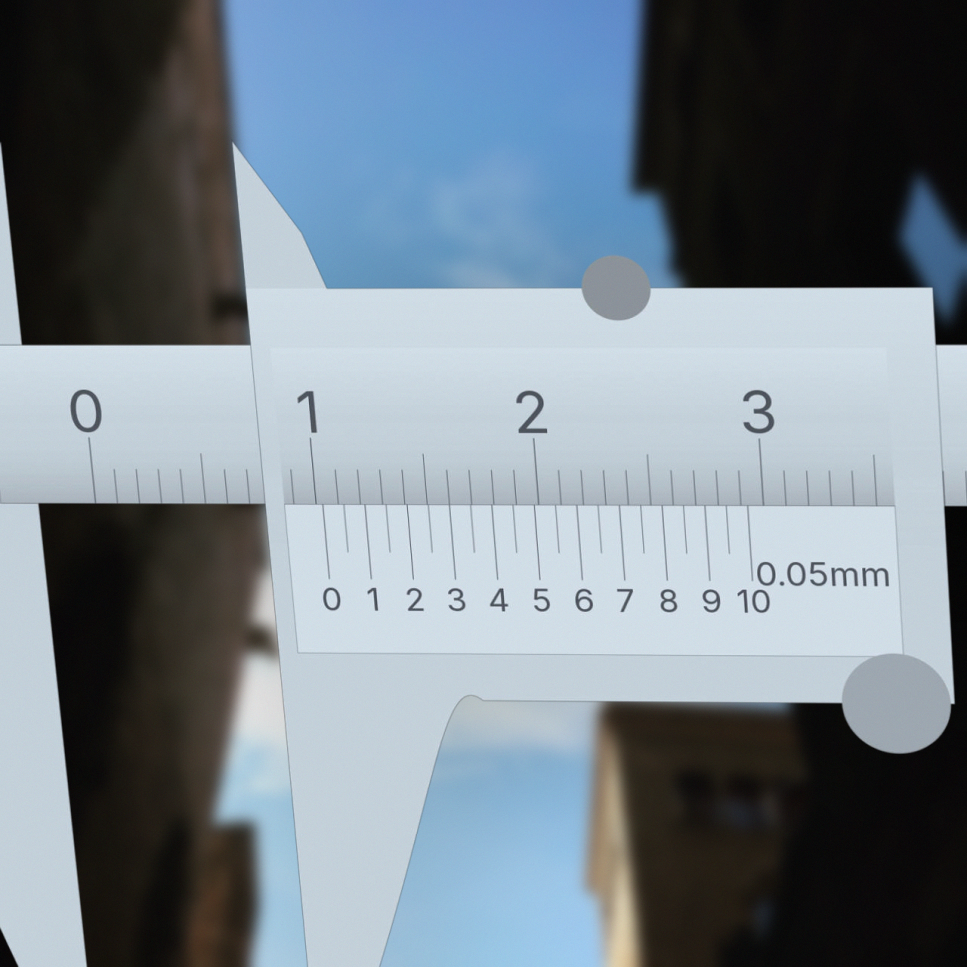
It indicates 10.30; mm
